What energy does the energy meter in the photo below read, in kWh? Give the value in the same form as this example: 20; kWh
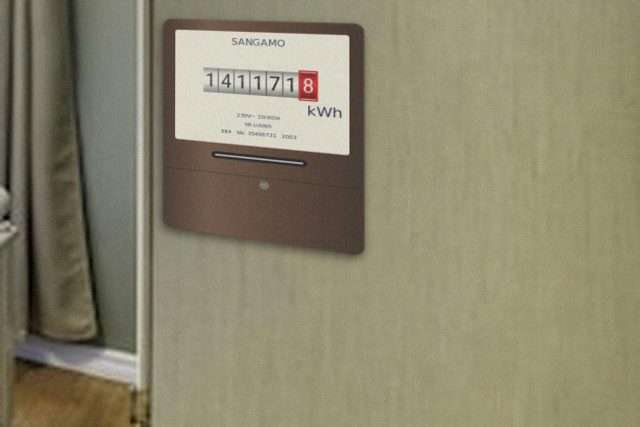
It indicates 141171.8; kWh
